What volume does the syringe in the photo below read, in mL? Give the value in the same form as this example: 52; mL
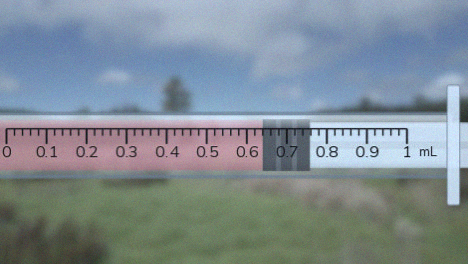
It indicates 0.64; mL
